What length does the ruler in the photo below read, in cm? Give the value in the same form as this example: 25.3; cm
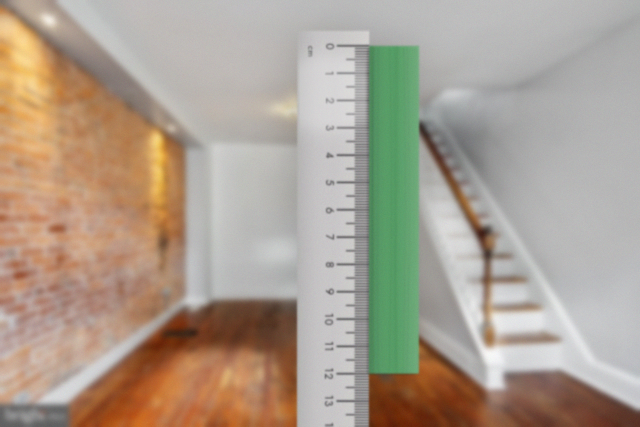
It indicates 12; cm
